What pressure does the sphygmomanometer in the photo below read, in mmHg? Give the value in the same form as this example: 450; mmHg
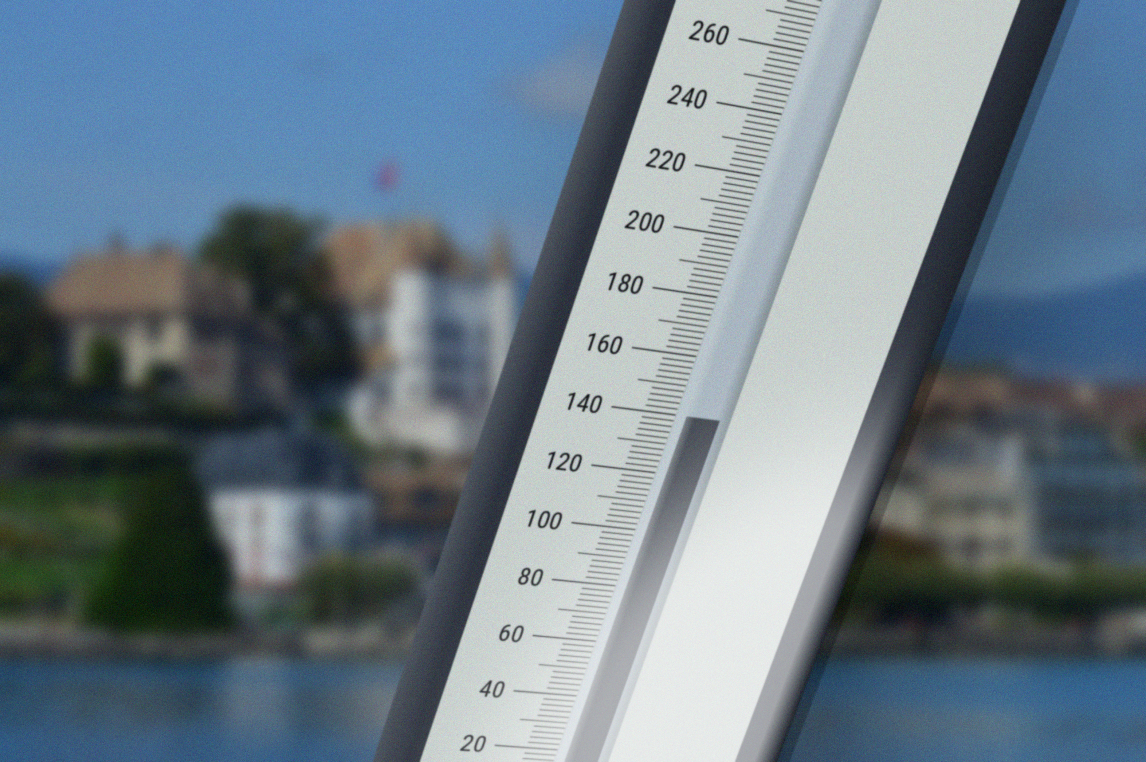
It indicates 140; mmHg
